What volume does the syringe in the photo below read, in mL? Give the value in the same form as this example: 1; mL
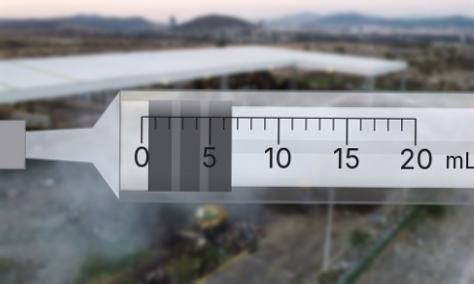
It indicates 0.5; mL
